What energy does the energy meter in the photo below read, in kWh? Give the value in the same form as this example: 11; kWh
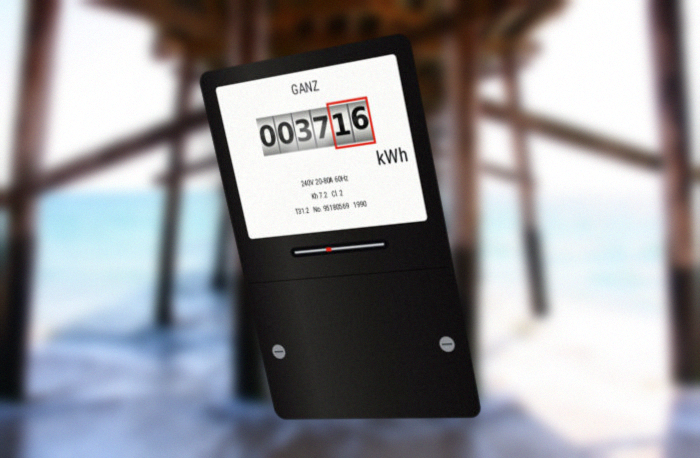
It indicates 37.16; kWh
